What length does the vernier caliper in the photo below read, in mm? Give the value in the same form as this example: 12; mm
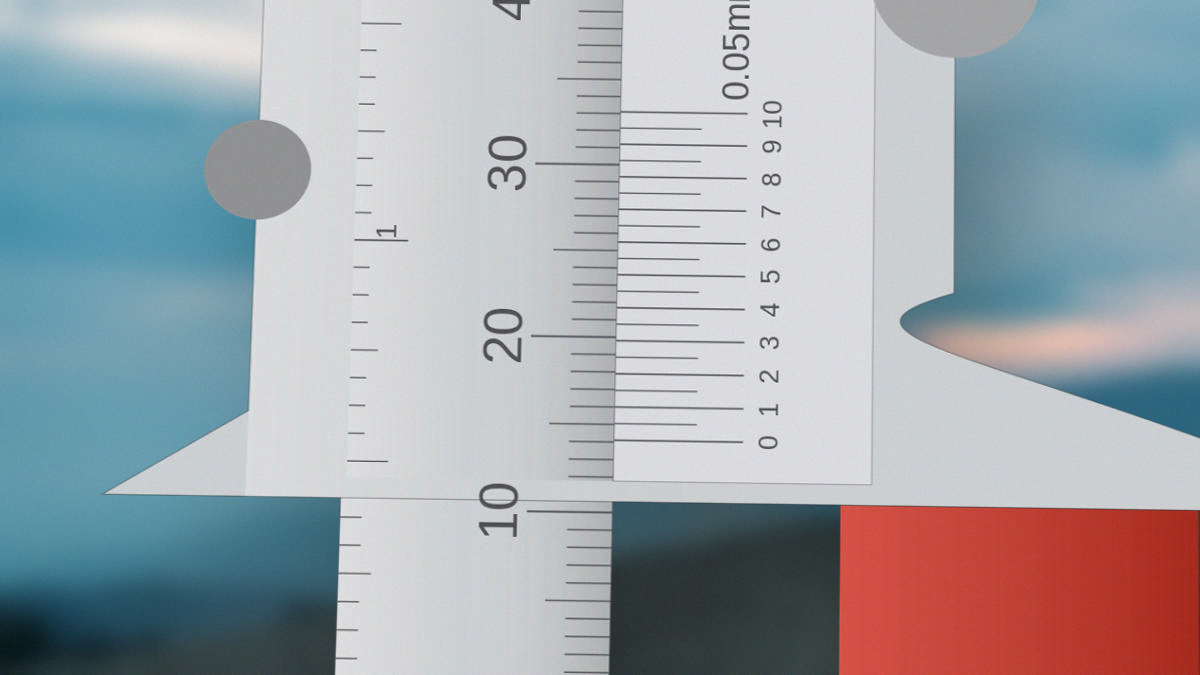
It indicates 14.1; mm
